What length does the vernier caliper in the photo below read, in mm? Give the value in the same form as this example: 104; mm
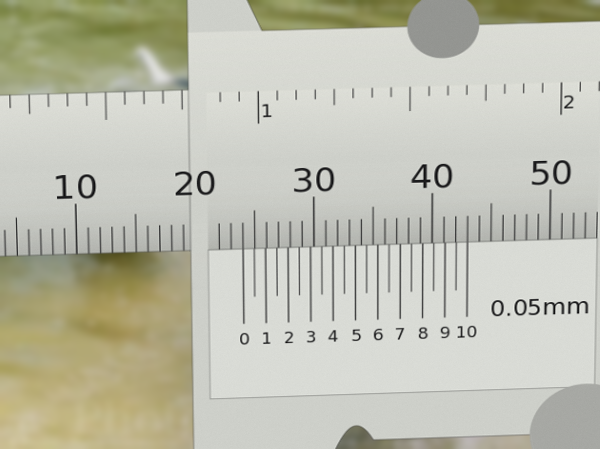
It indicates 24.0; mm
